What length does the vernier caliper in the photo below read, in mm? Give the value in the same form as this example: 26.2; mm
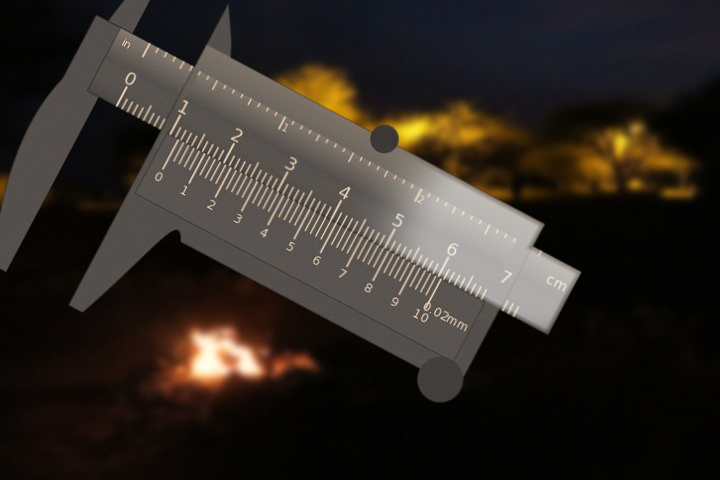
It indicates 11.6; mm
